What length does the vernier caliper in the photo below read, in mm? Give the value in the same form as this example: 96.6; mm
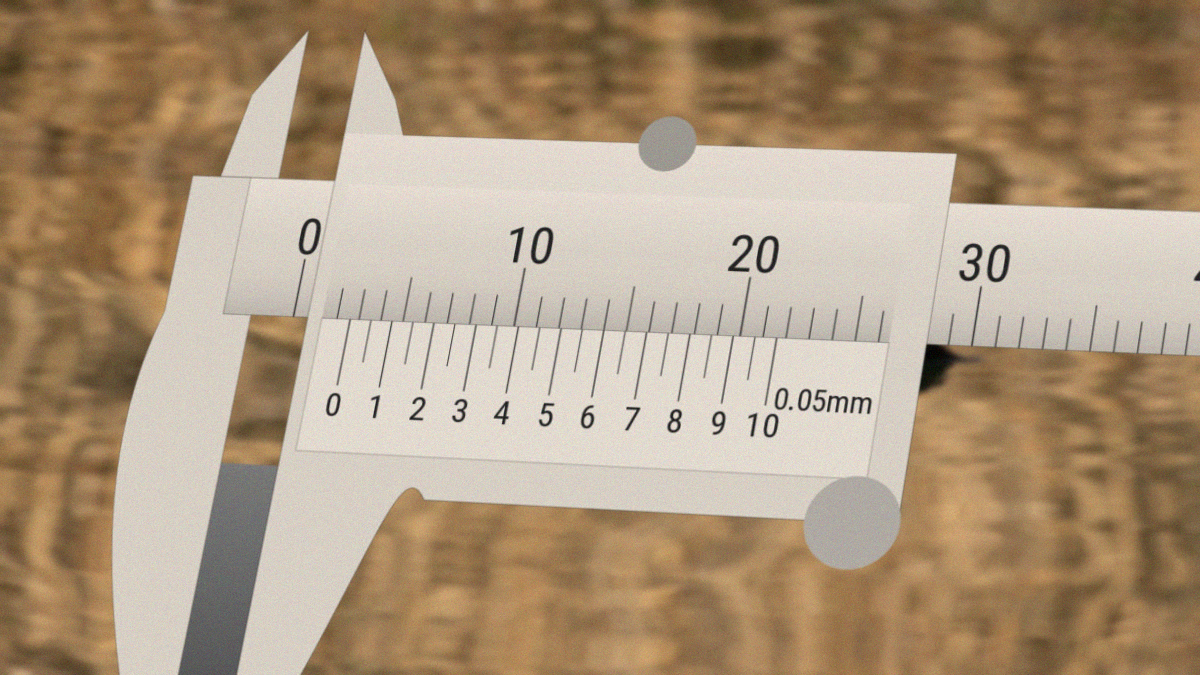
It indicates 2.6; mm
